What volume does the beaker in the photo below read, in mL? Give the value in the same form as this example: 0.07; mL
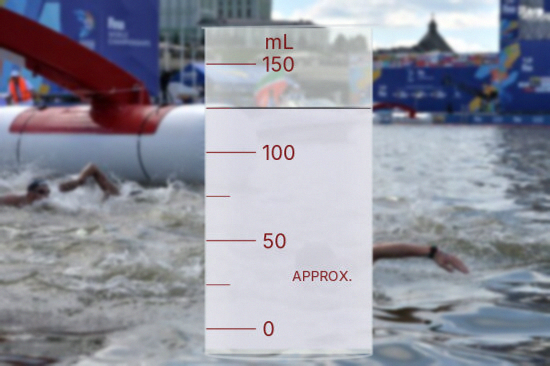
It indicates 125; mL
